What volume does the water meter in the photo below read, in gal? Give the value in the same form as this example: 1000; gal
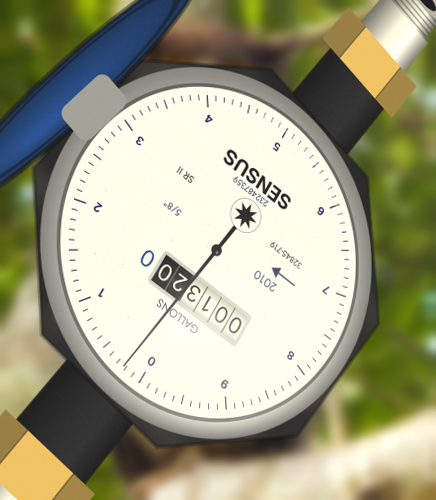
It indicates 13200.2; gal
